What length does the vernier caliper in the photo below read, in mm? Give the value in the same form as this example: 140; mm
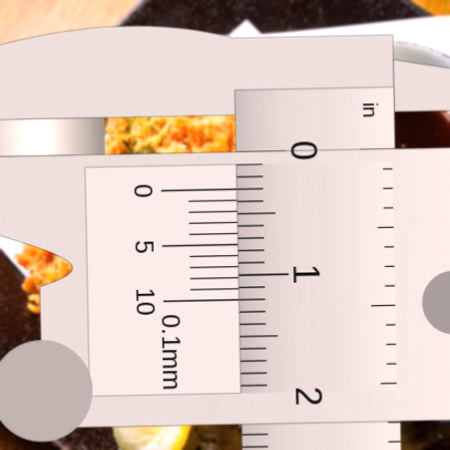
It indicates 3.0; mm
